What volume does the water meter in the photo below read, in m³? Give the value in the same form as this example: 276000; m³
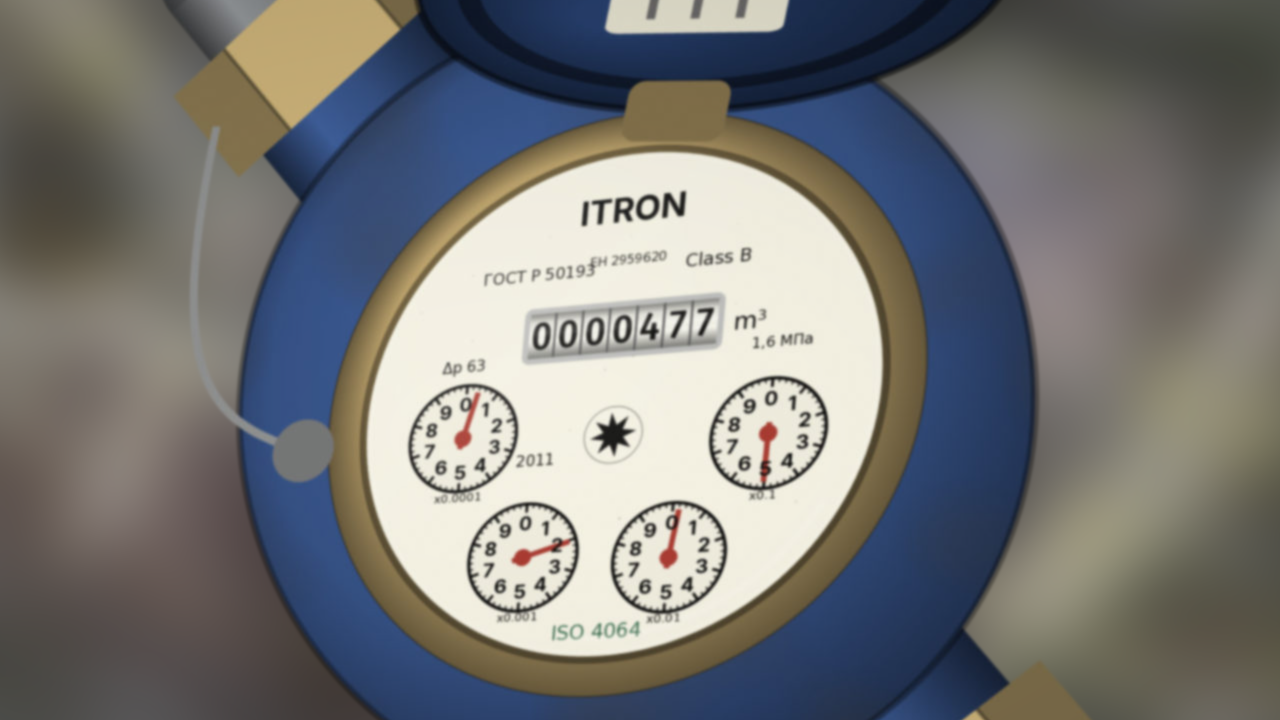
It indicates 477.5020; m³
